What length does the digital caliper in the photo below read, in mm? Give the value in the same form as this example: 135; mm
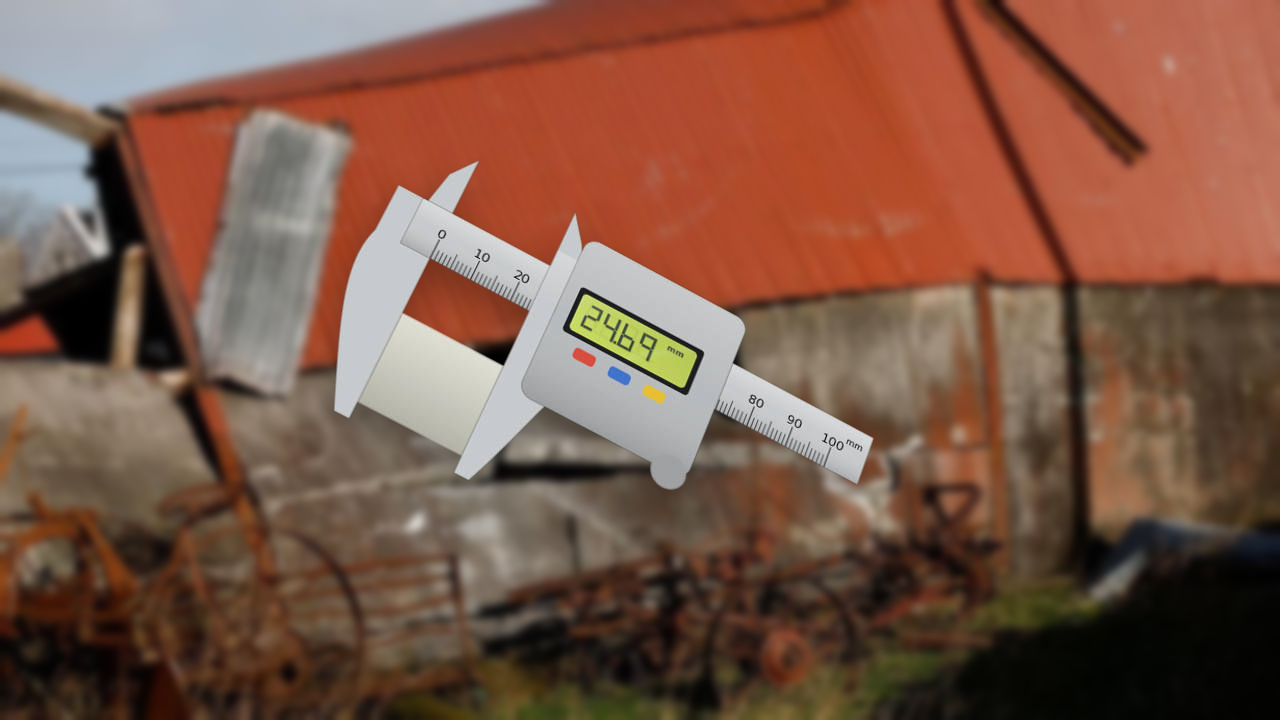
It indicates 24.69; mm
